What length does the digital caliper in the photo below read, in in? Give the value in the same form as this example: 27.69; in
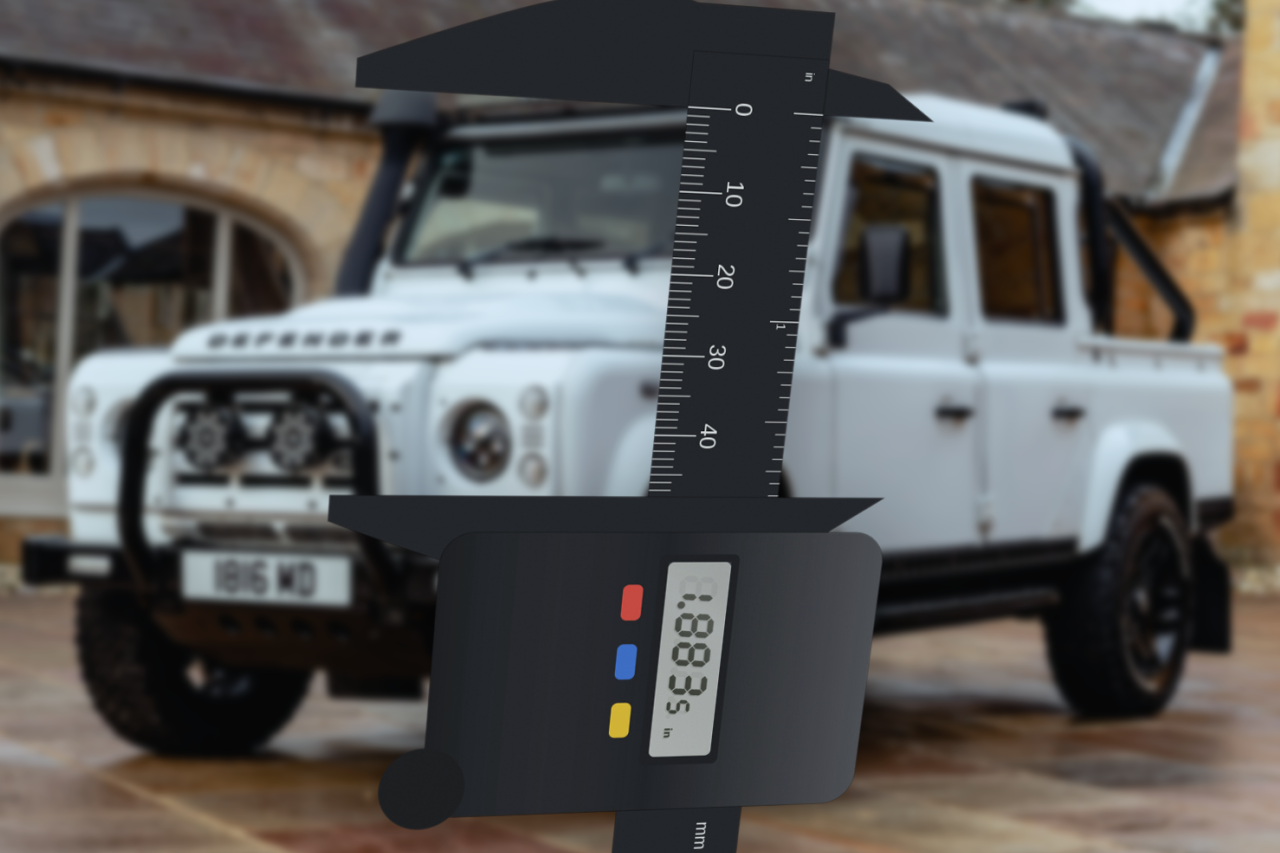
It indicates 1.8835; in
